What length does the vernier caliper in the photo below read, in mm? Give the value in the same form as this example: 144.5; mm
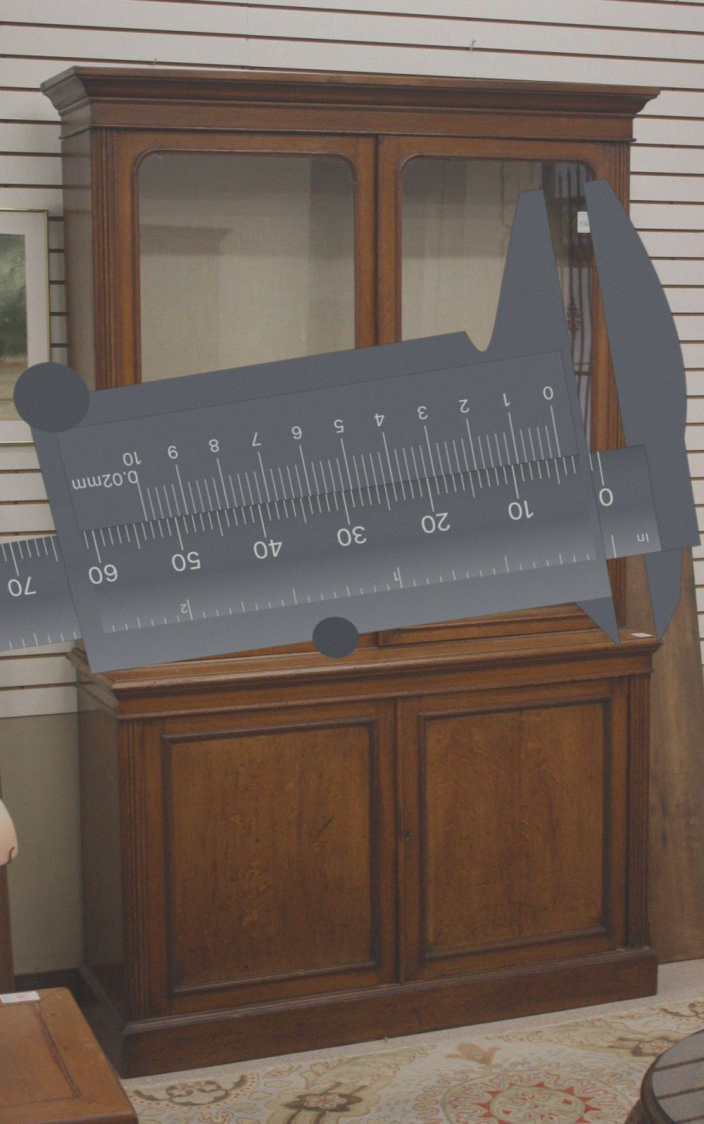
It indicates 4.4; mm
